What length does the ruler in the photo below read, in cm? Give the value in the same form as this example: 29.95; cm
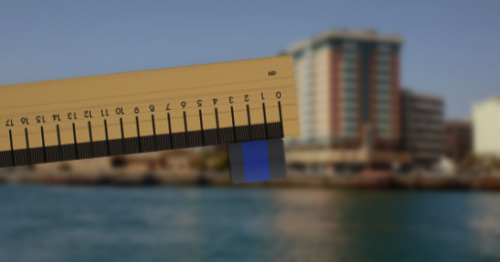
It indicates 3.5; cm
